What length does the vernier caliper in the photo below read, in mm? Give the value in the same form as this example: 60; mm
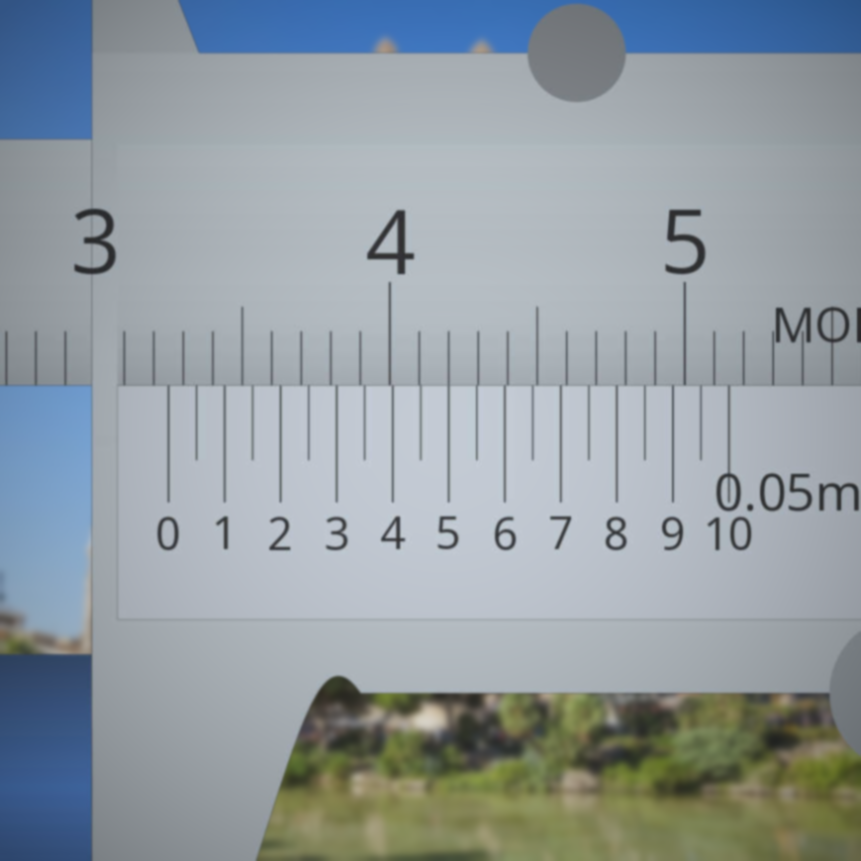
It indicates 32.50; mm
